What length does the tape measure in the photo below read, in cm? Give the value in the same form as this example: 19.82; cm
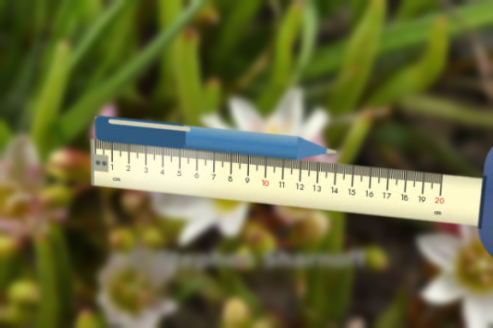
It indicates 14; cm
